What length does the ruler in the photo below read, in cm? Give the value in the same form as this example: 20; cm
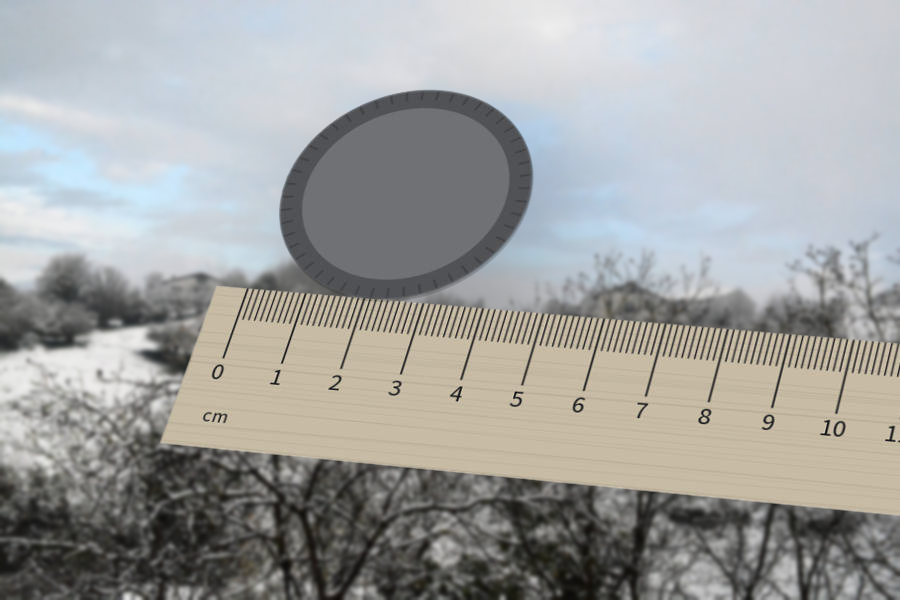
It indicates 4.2; cm
